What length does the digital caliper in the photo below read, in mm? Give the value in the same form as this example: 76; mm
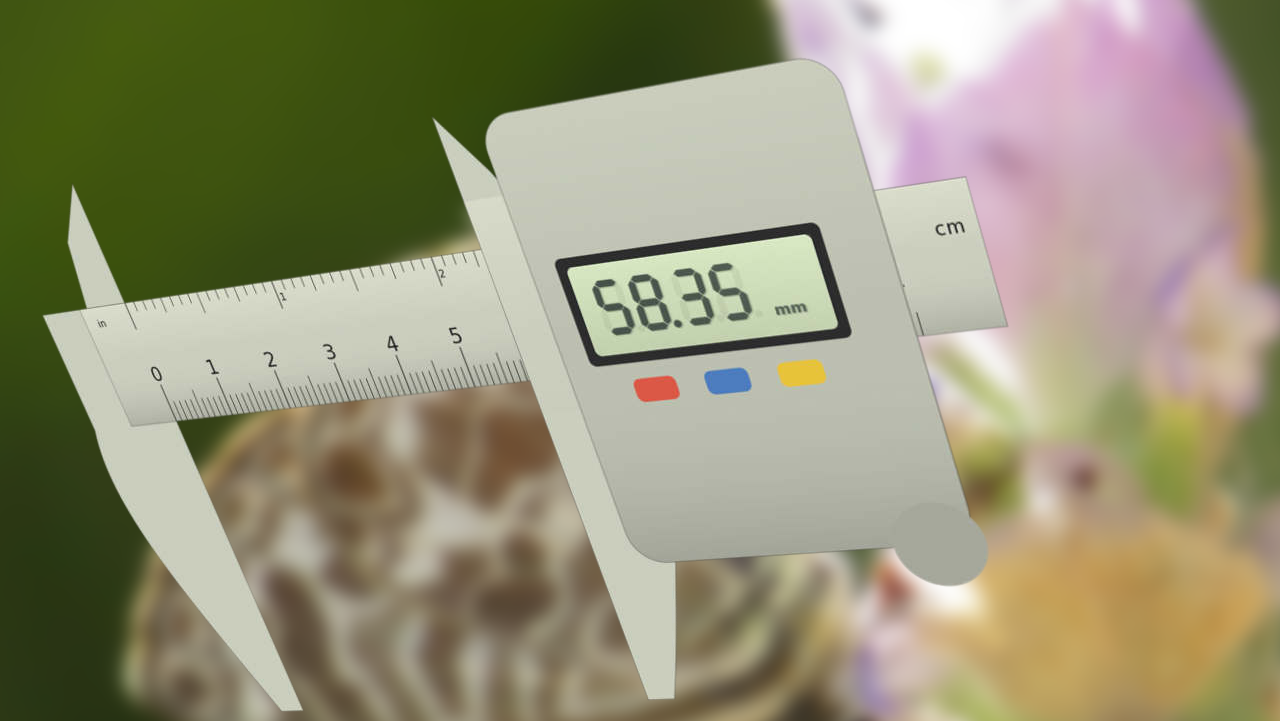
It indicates 58.35; mm
